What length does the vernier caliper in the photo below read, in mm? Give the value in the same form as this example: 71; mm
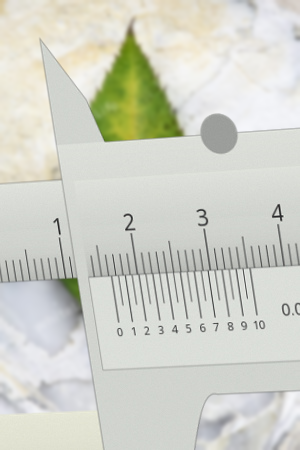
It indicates 16.4; mm
